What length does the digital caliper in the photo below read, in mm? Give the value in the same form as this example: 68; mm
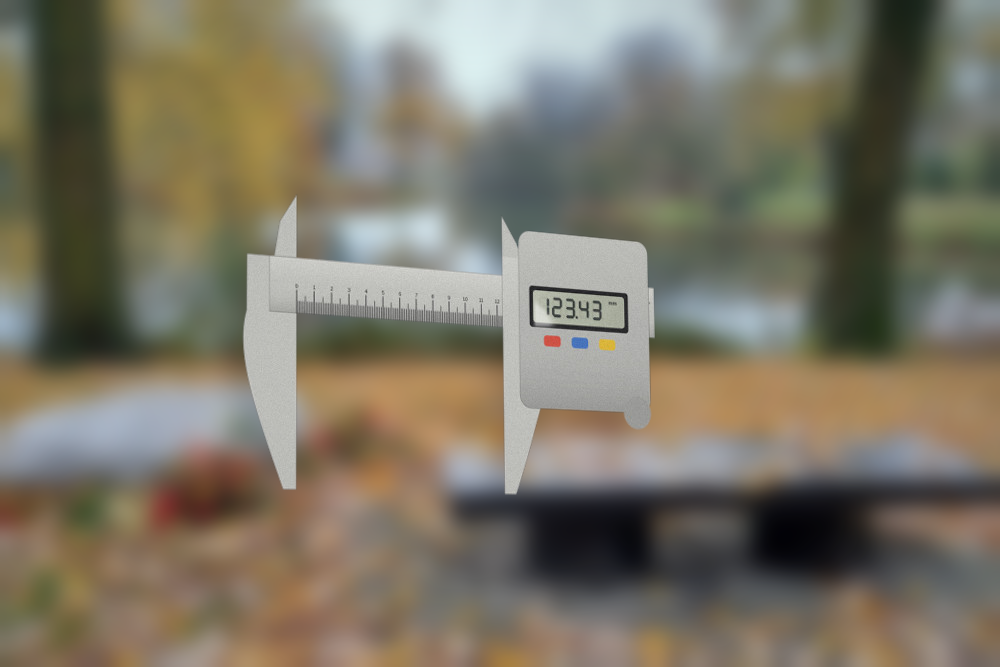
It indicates 123.43; mm
